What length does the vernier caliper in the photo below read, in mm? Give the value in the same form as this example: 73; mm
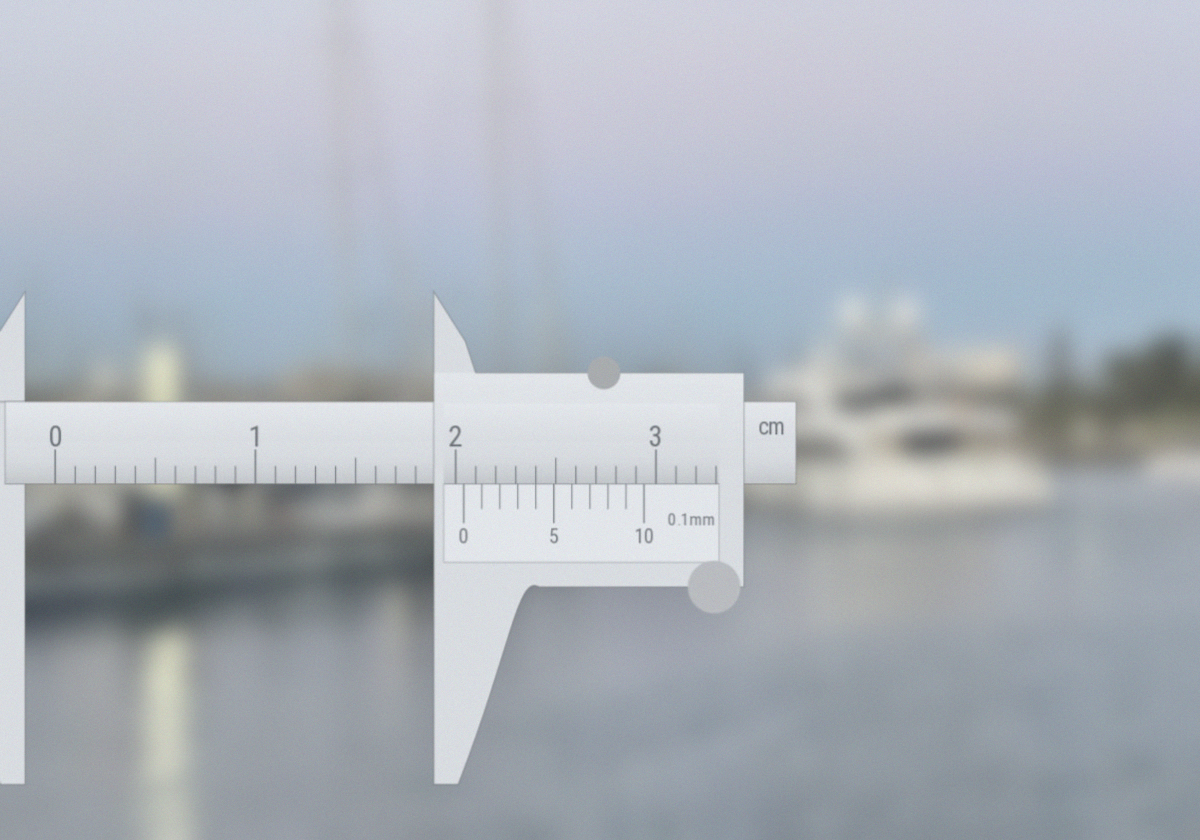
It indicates 20.4; mm
